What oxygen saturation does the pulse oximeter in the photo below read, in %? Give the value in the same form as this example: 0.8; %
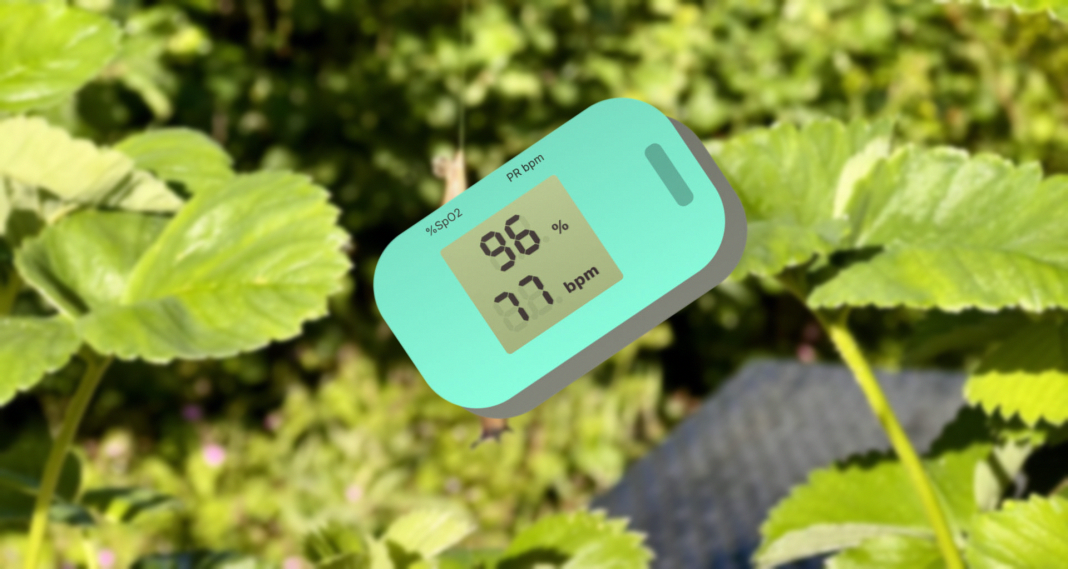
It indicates 96; %
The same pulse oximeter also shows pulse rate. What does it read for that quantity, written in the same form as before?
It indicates 77; bpm
